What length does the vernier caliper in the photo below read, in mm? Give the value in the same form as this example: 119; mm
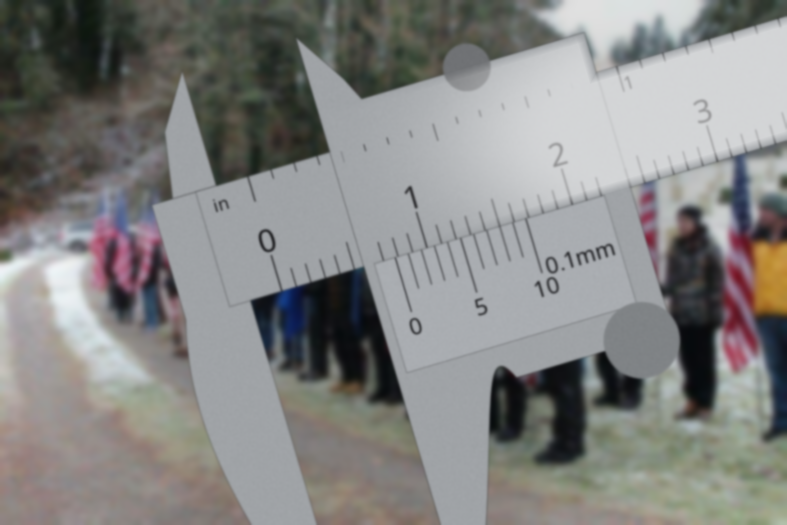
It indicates 7.8; mm
